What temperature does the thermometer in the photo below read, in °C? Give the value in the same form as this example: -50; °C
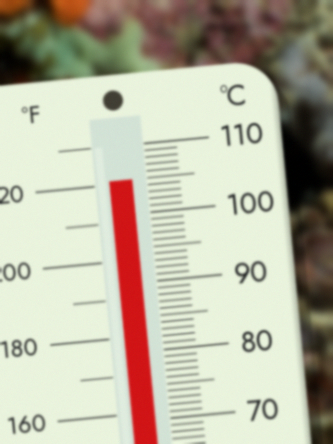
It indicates 105; °C
